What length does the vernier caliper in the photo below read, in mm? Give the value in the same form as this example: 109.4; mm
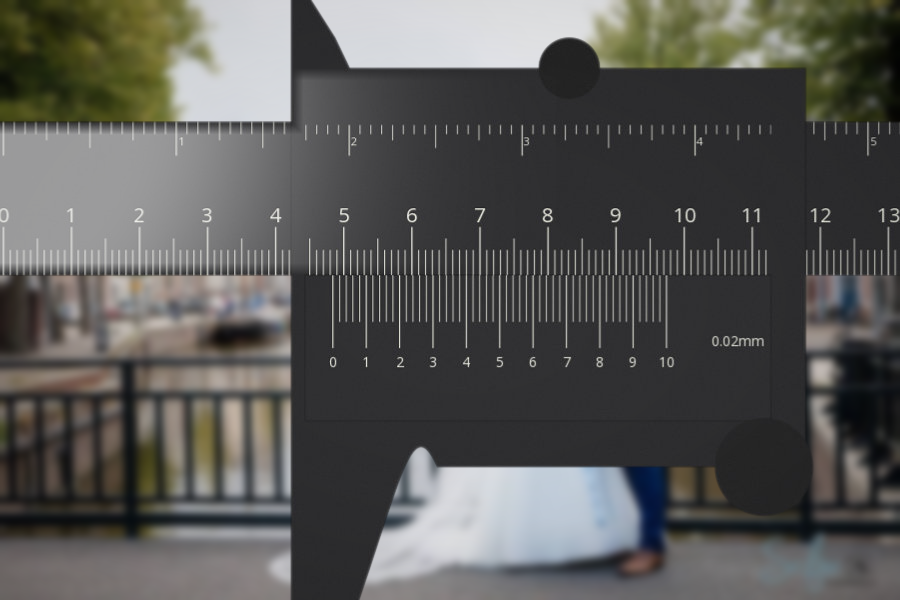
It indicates 48.4; mm
